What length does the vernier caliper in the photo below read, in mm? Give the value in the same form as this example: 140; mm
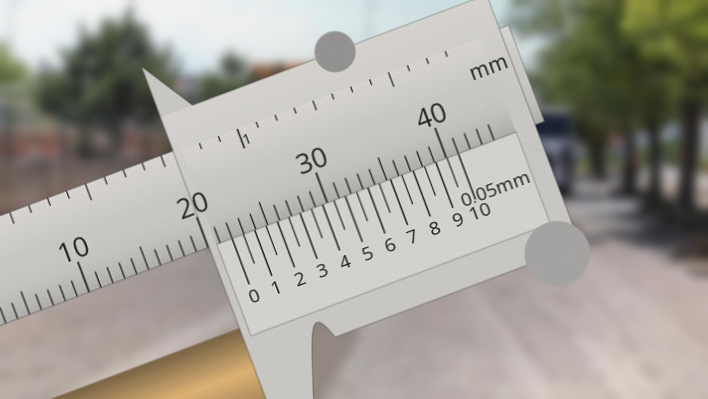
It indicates 22.0; mm
